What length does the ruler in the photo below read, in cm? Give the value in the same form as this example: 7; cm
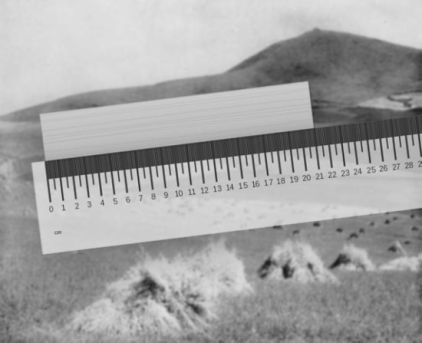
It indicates 21; cm
